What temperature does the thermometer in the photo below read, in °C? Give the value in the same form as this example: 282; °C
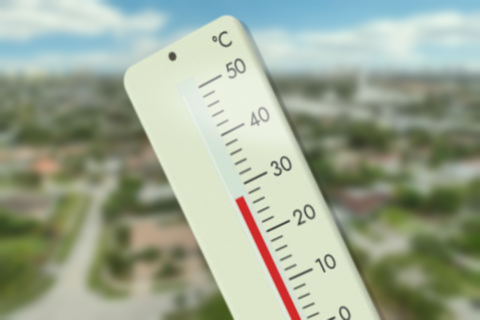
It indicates 28; °C
